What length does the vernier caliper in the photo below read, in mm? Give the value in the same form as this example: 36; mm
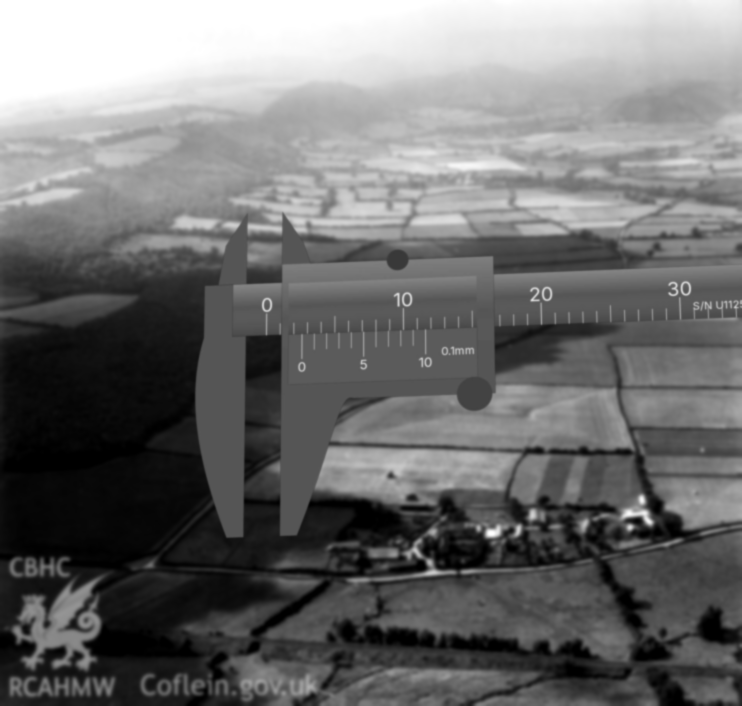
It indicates 2.6; mm
